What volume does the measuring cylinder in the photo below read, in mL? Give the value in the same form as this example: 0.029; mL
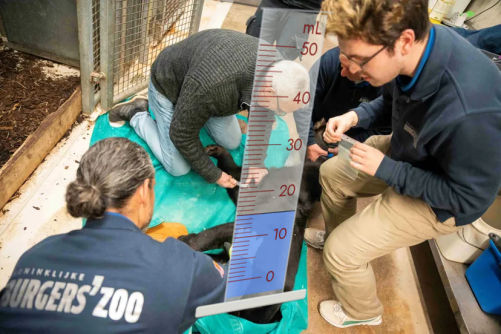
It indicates 15; mL
